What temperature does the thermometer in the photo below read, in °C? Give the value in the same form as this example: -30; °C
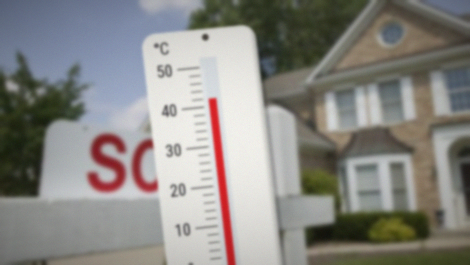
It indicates 42; °C
